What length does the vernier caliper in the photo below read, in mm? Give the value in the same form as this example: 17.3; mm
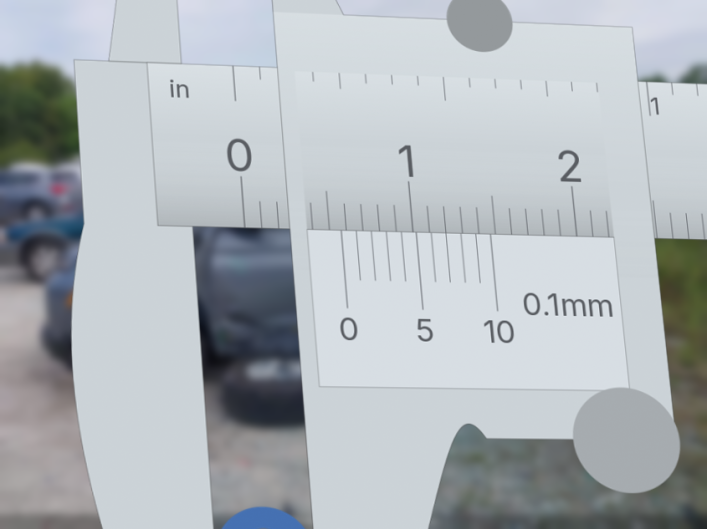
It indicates 5.7; mm
